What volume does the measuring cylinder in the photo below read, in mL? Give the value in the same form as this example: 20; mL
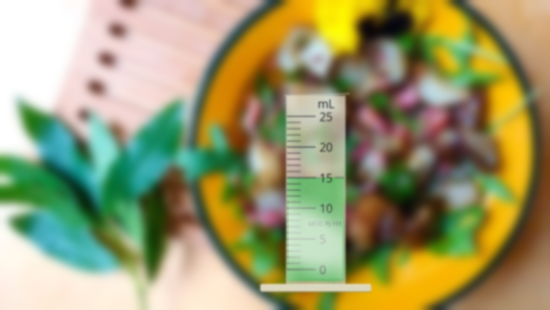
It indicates 15; mL
